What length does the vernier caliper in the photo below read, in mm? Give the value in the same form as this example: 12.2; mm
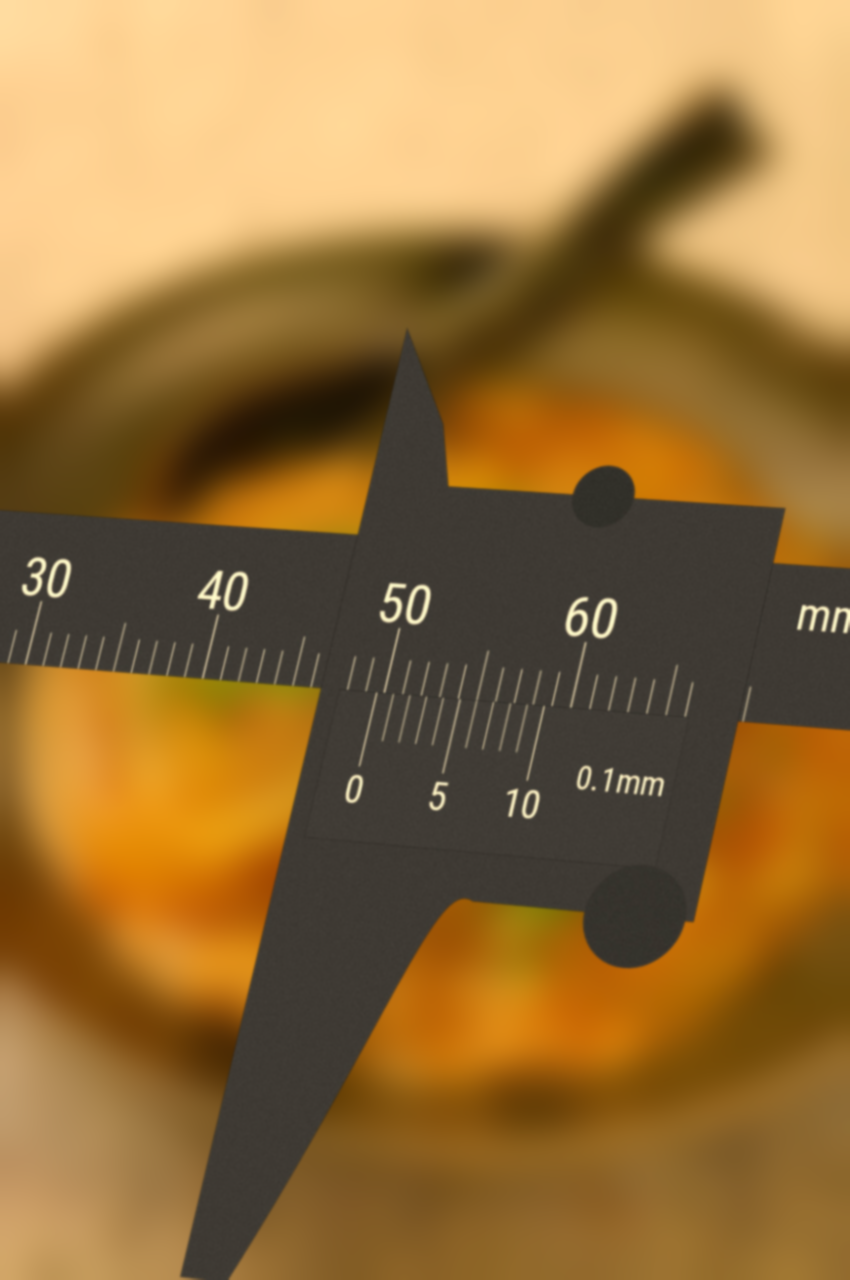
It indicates 49.6; mm
